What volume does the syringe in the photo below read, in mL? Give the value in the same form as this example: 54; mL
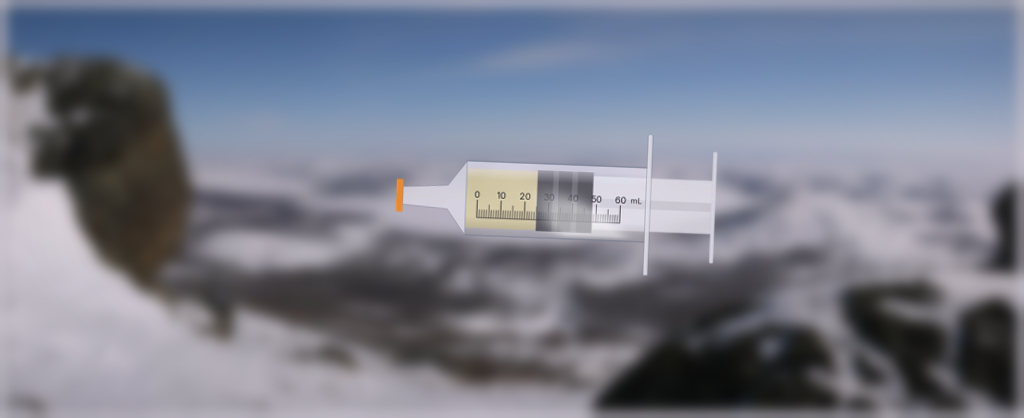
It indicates 25; mL
